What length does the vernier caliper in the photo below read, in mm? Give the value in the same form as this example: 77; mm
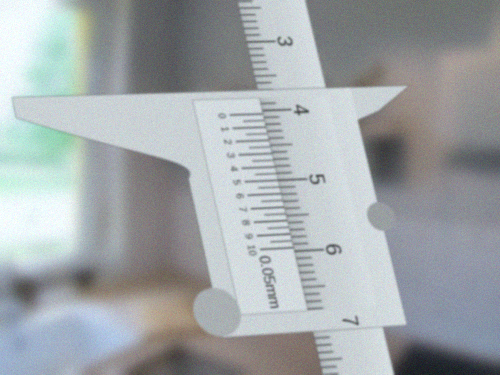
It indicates 40.5; mm
